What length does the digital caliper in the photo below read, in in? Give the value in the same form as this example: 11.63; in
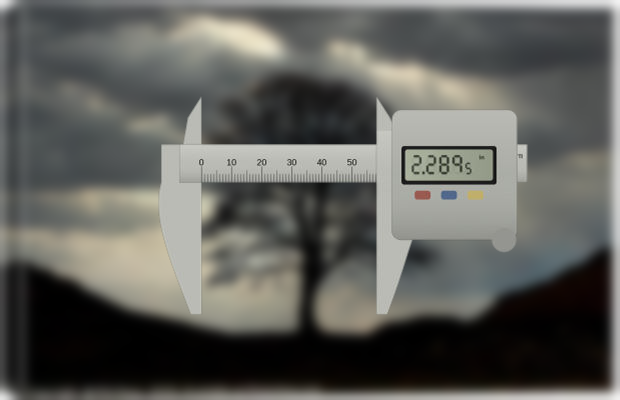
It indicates 2.2895; in
